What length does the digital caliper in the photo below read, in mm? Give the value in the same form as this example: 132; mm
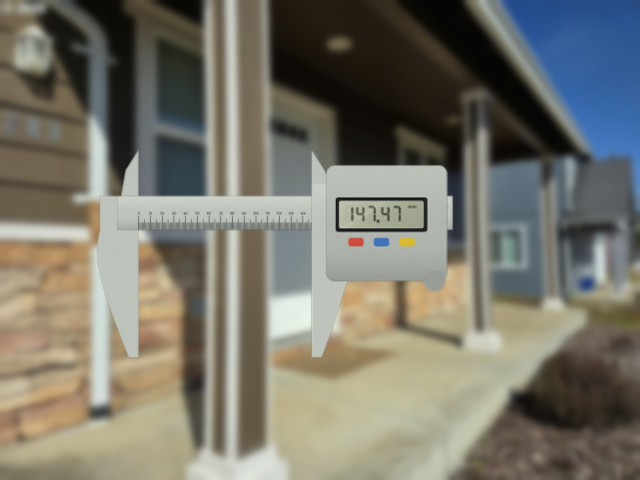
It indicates 147.47; mm
